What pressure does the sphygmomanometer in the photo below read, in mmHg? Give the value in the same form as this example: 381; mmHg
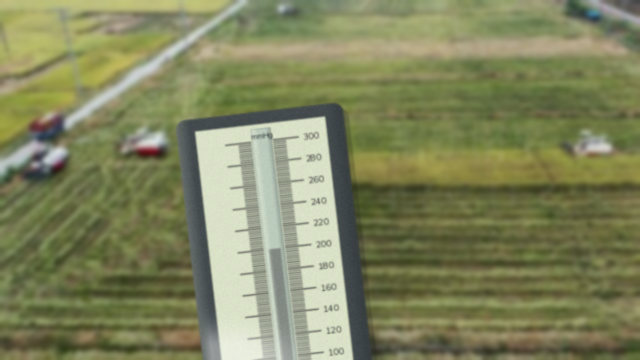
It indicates 200; mmHg
